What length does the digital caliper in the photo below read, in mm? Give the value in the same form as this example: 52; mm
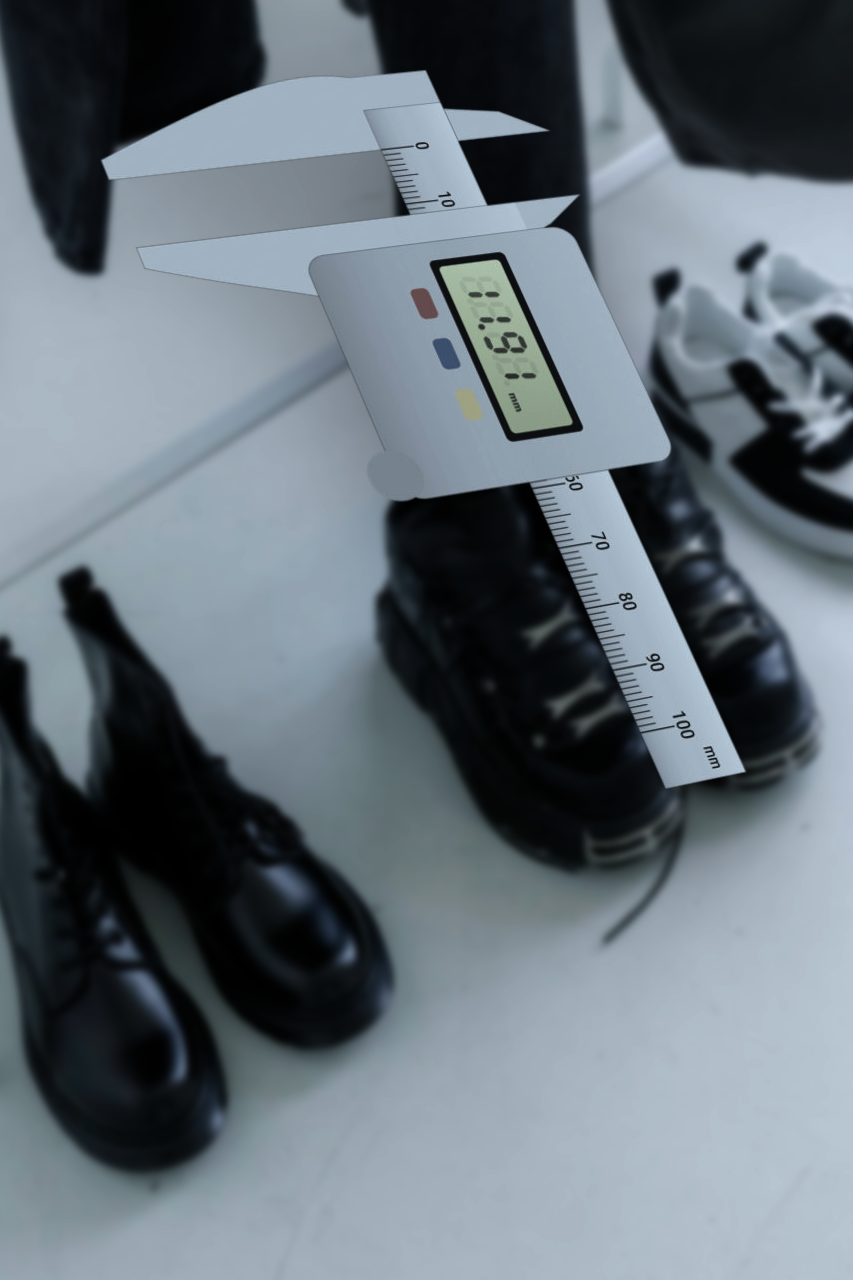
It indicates 11.91; mm
